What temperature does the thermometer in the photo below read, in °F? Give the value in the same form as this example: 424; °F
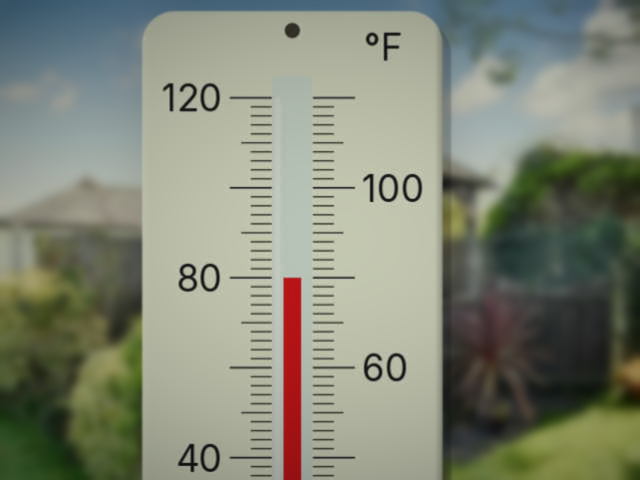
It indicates 80; °F
